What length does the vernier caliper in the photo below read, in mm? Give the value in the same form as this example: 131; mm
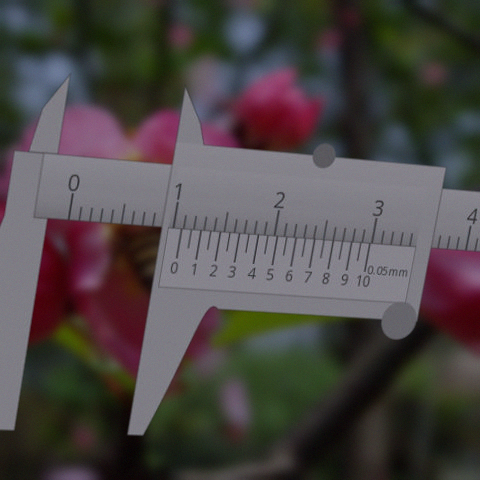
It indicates 10.8; mm
